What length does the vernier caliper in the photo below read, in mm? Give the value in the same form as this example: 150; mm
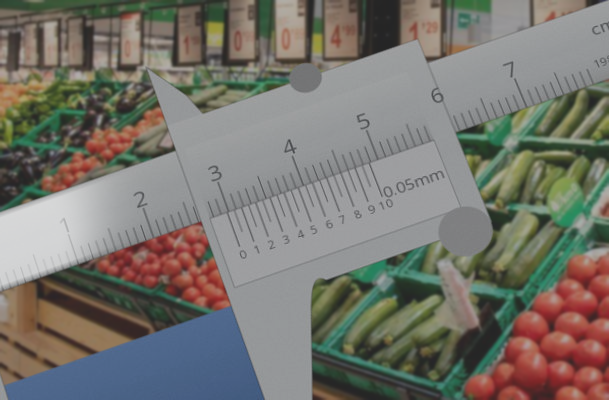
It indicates 29.8; mm
